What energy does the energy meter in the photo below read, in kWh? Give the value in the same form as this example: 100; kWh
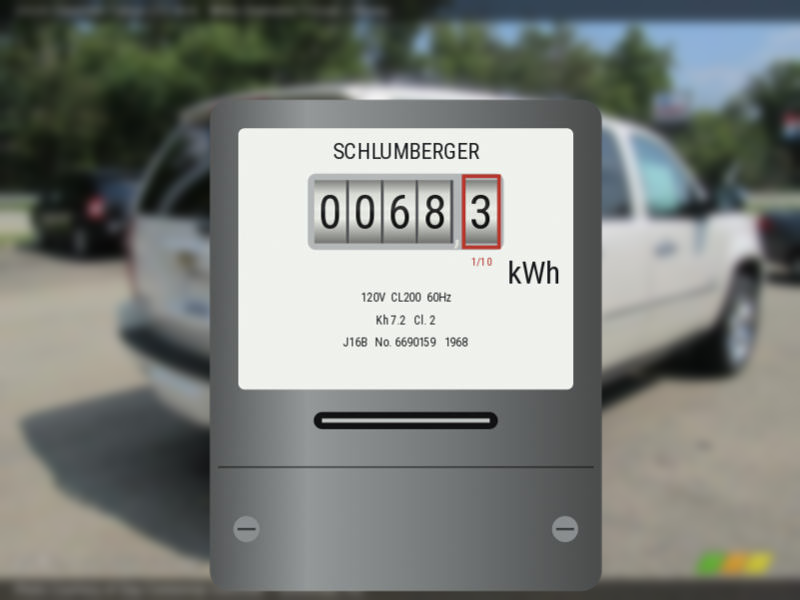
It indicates 68.3; kWh
